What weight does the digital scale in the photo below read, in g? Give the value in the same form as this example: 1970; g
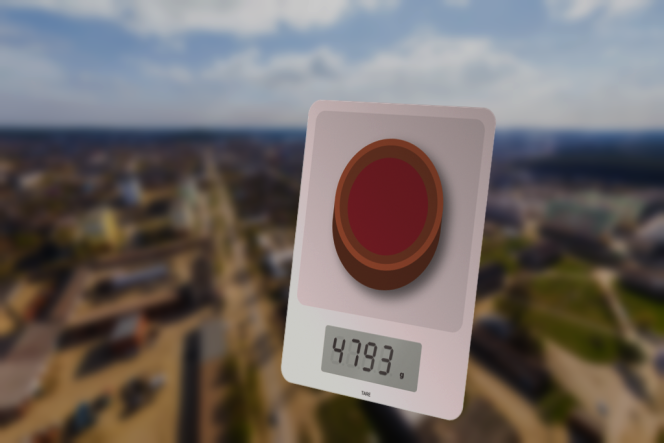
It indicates 4793; g
